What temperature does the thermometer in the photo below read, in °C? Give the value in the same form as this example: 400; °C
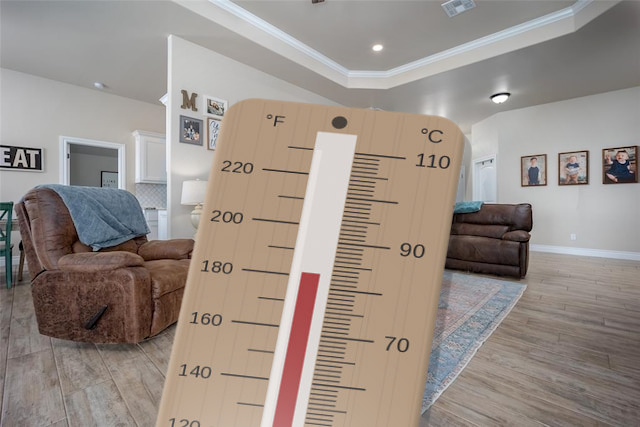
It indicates 83; °C
